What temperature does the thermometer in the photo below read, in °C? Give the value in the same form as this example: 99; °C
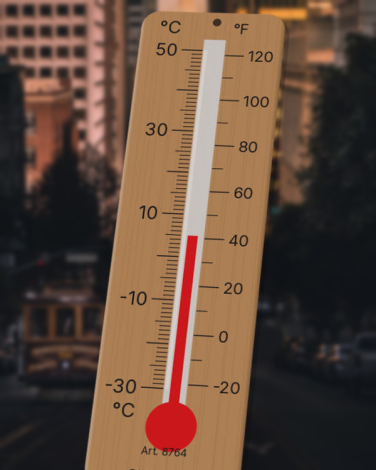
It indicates 5; °C
